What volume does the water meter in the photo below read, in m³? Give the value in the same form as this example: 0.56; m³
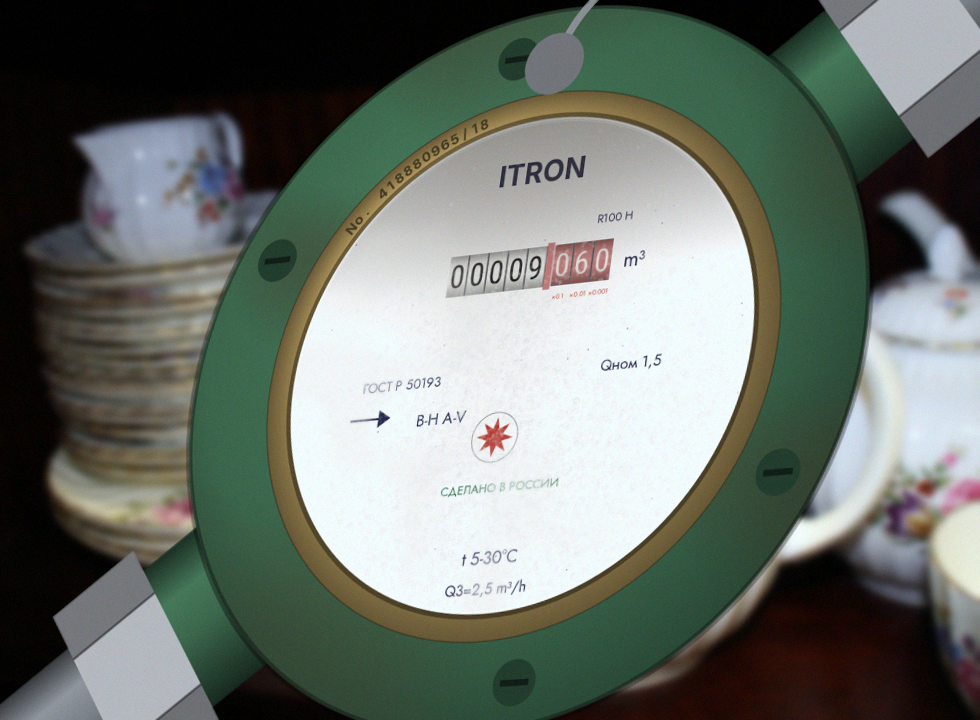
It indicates 9.060; m³
